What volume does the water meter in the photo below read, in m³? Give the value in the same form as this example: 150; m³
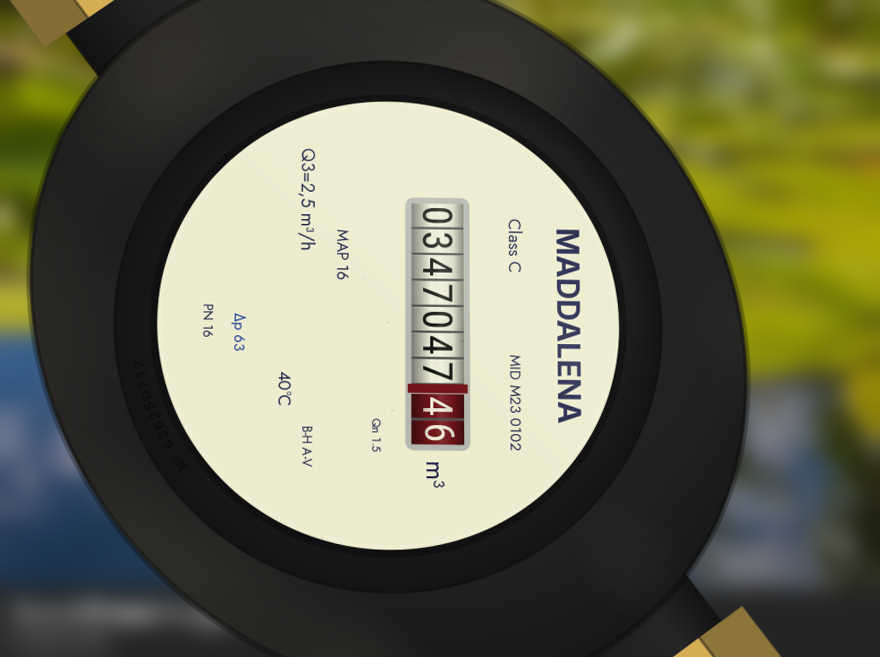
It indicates 347047.46; m³
